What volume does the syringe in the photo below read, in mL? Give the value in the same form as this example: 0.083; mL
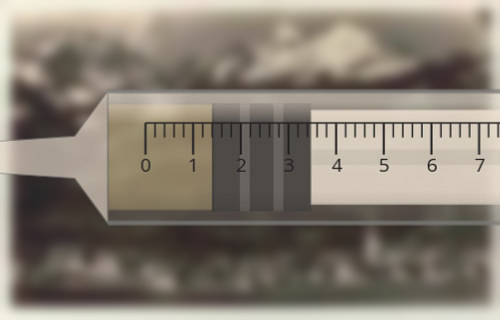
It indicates 1.4; mL
